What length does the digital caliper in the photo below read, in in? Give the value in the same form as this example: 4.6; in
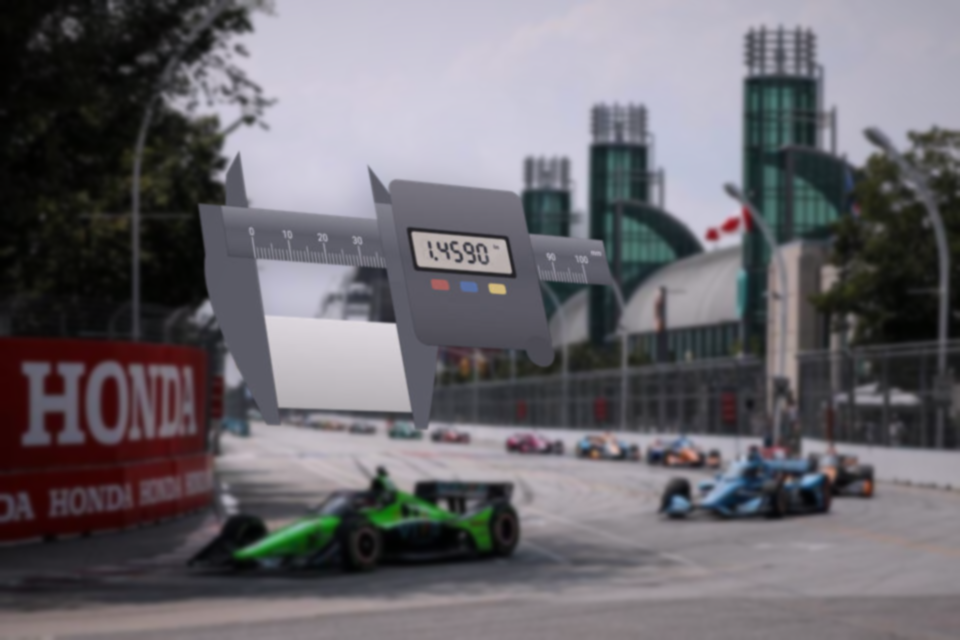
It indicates 1.4590; in
